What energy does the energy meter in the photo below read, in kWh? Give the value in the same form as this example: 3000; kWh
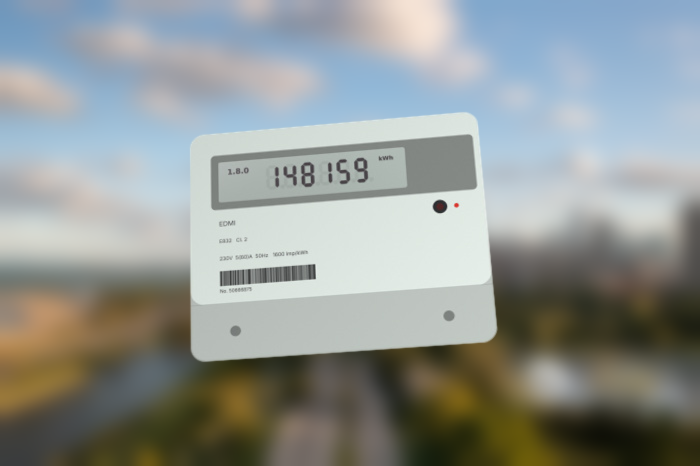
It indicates 148159; kWh
